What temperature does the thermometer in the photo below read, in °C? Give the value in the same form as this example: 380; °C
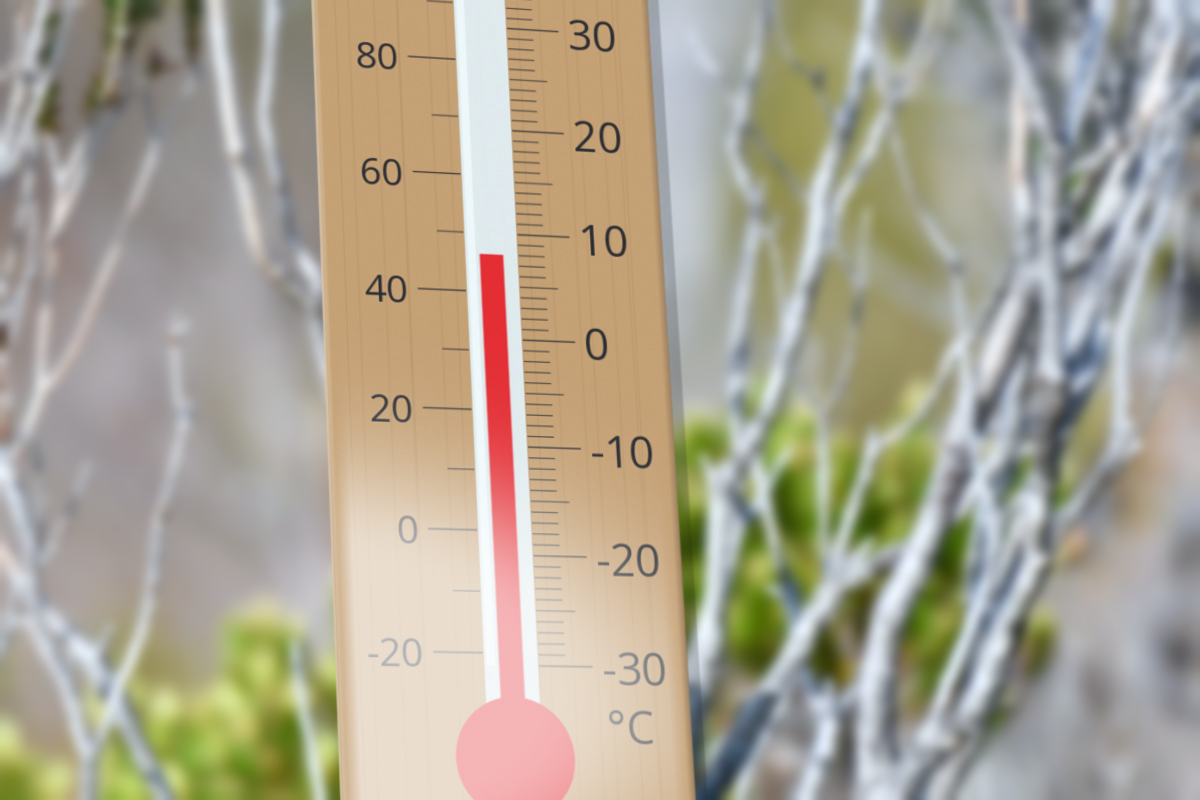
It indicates 8; °C
